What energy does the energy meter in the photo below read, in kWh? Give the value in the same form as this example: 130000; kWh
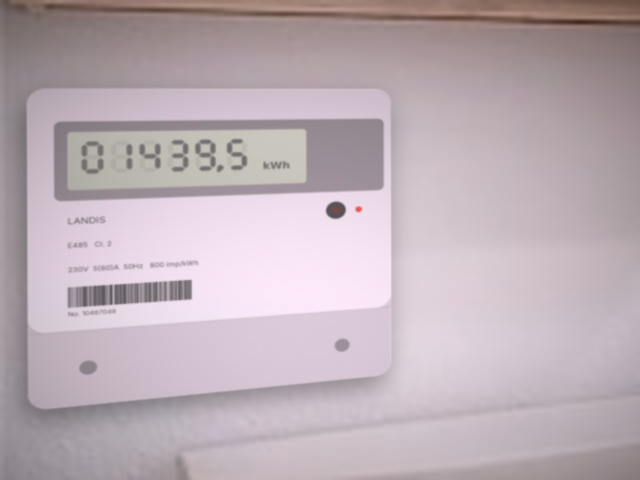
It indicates 1439.5; kWh
